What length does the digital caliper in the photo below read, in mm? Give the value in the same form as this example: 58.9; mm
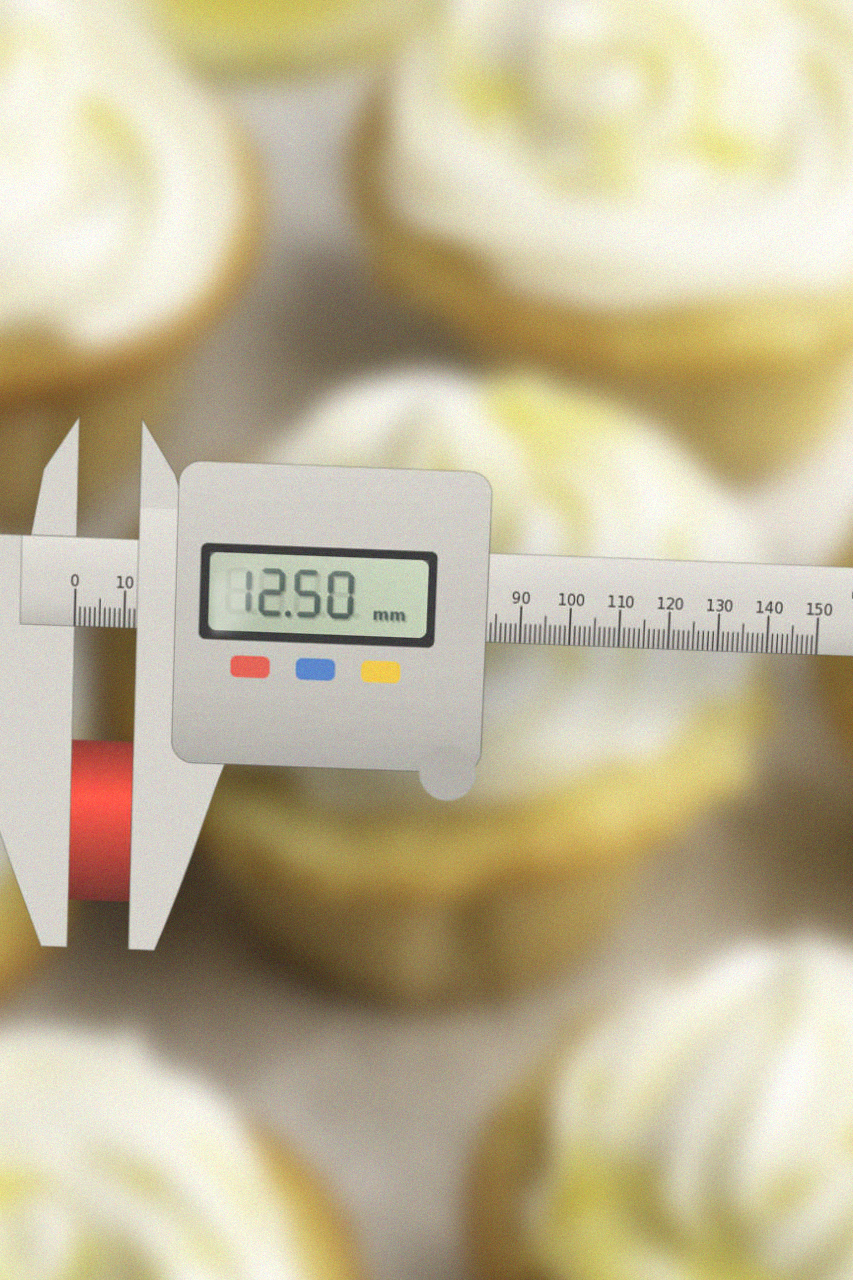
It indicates 12.50; mm
